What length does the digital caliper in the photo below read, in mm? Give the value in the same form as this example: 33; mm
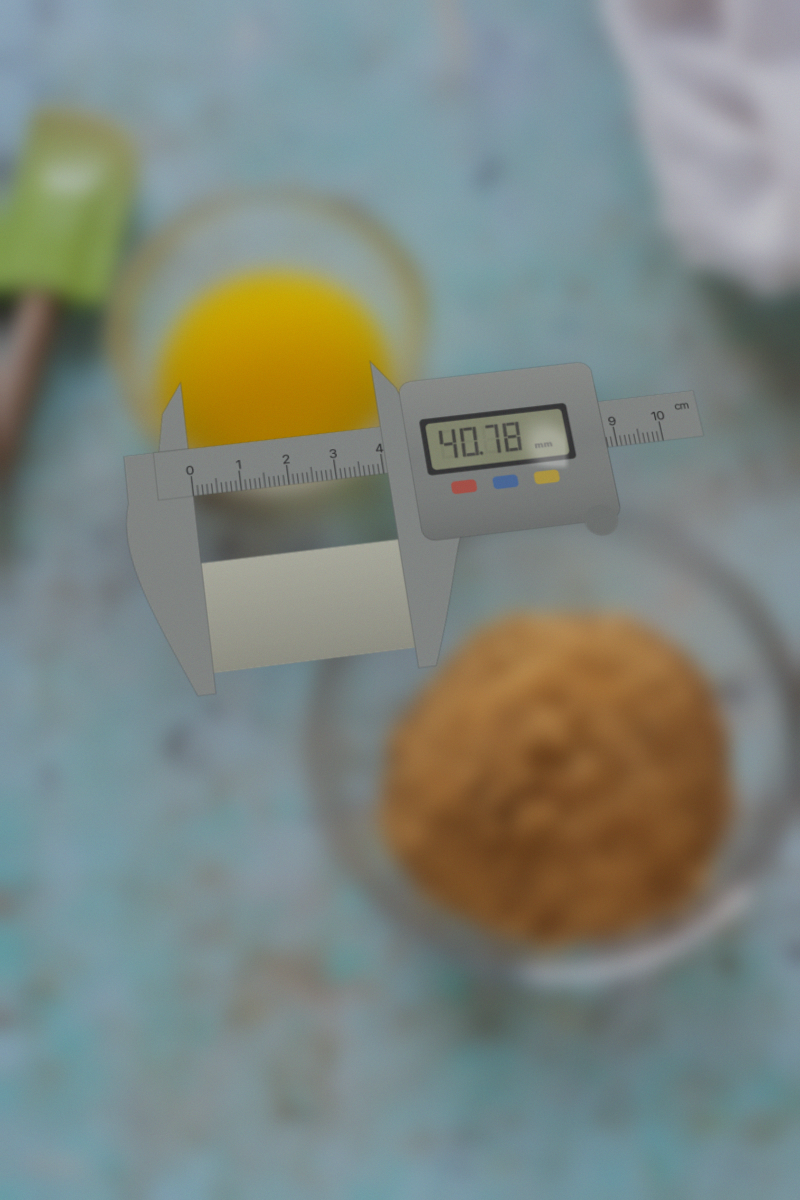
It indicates 40.78; mm
